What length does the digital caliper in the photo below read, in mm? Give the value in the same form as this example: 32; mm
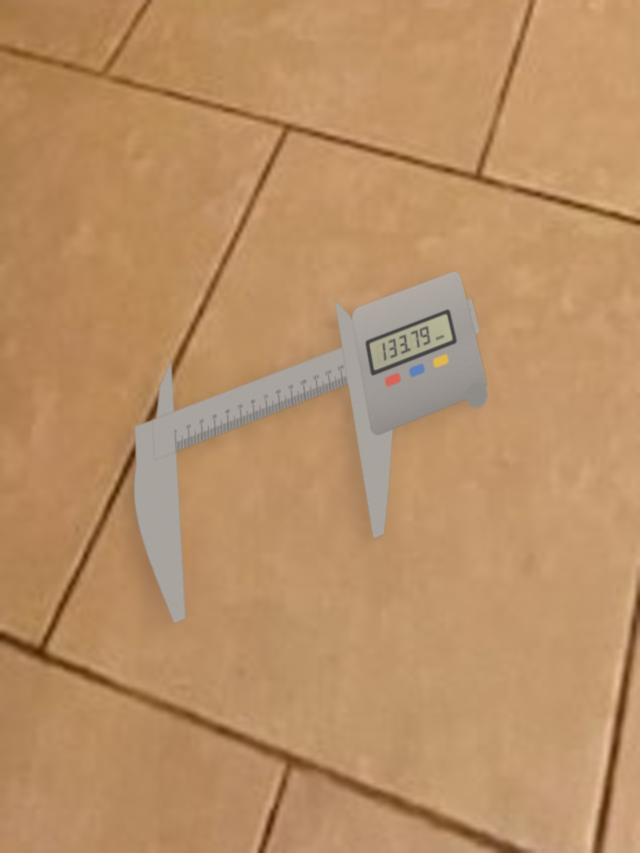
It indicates 133.79; mm
